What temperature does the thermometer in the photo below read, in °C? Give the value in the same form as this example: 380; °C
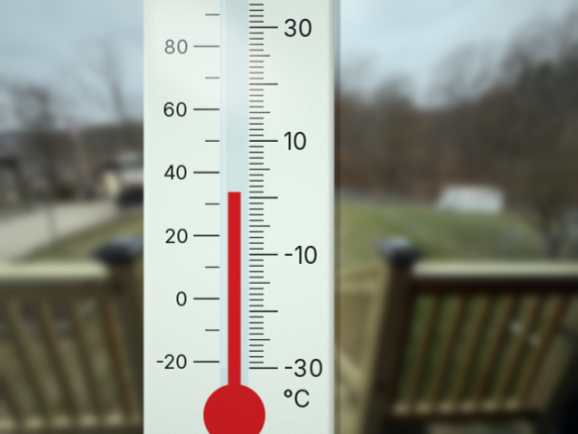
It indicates 1; °C
